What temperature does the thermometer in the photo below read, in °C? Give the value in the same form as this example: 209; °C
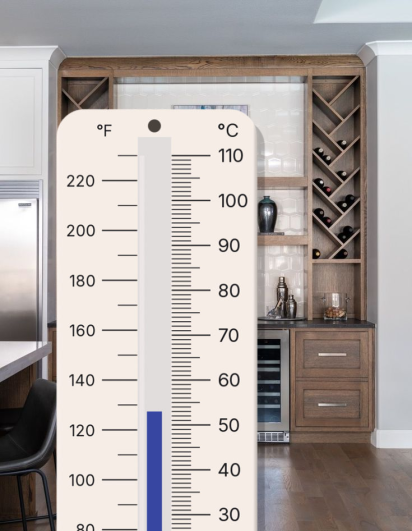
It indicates 53; °C
